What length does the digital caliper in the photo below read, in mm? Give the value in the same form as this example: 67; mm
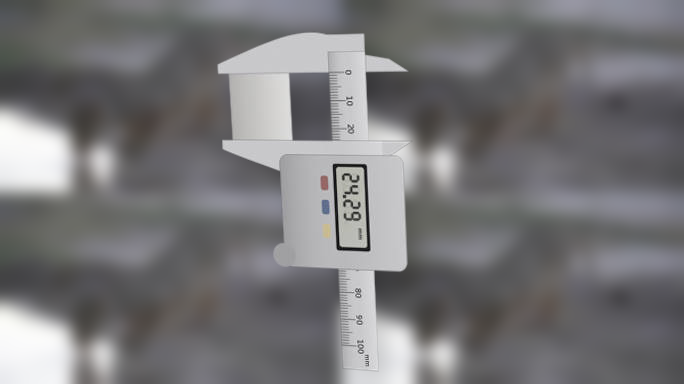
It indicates 24.29; mm
